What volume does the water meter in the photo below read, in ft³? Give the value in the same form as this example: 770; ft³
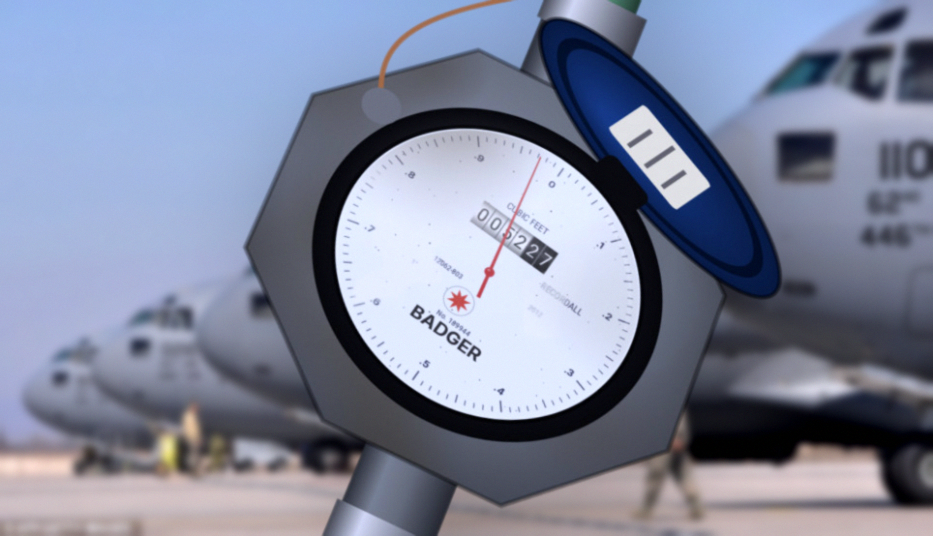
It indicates 5226.97; ft³
